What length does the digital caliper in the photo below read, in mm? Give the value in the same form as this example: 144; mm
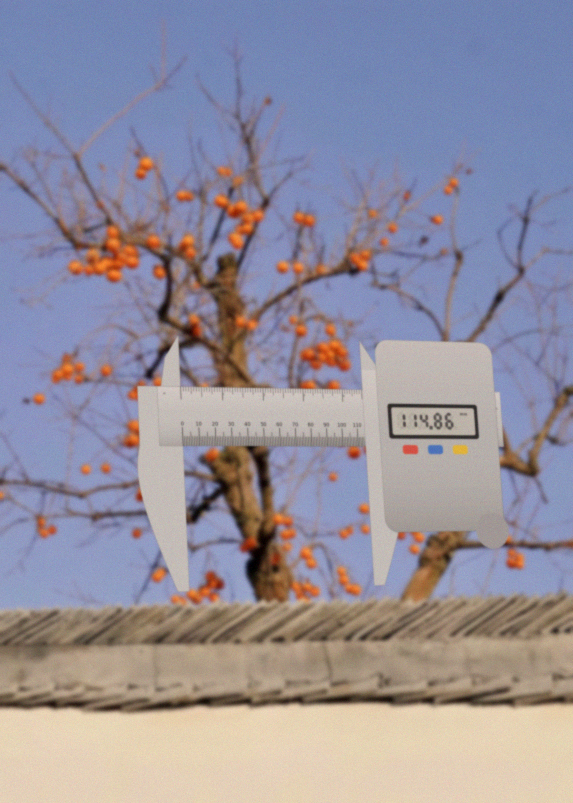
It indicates 114.86; mm
